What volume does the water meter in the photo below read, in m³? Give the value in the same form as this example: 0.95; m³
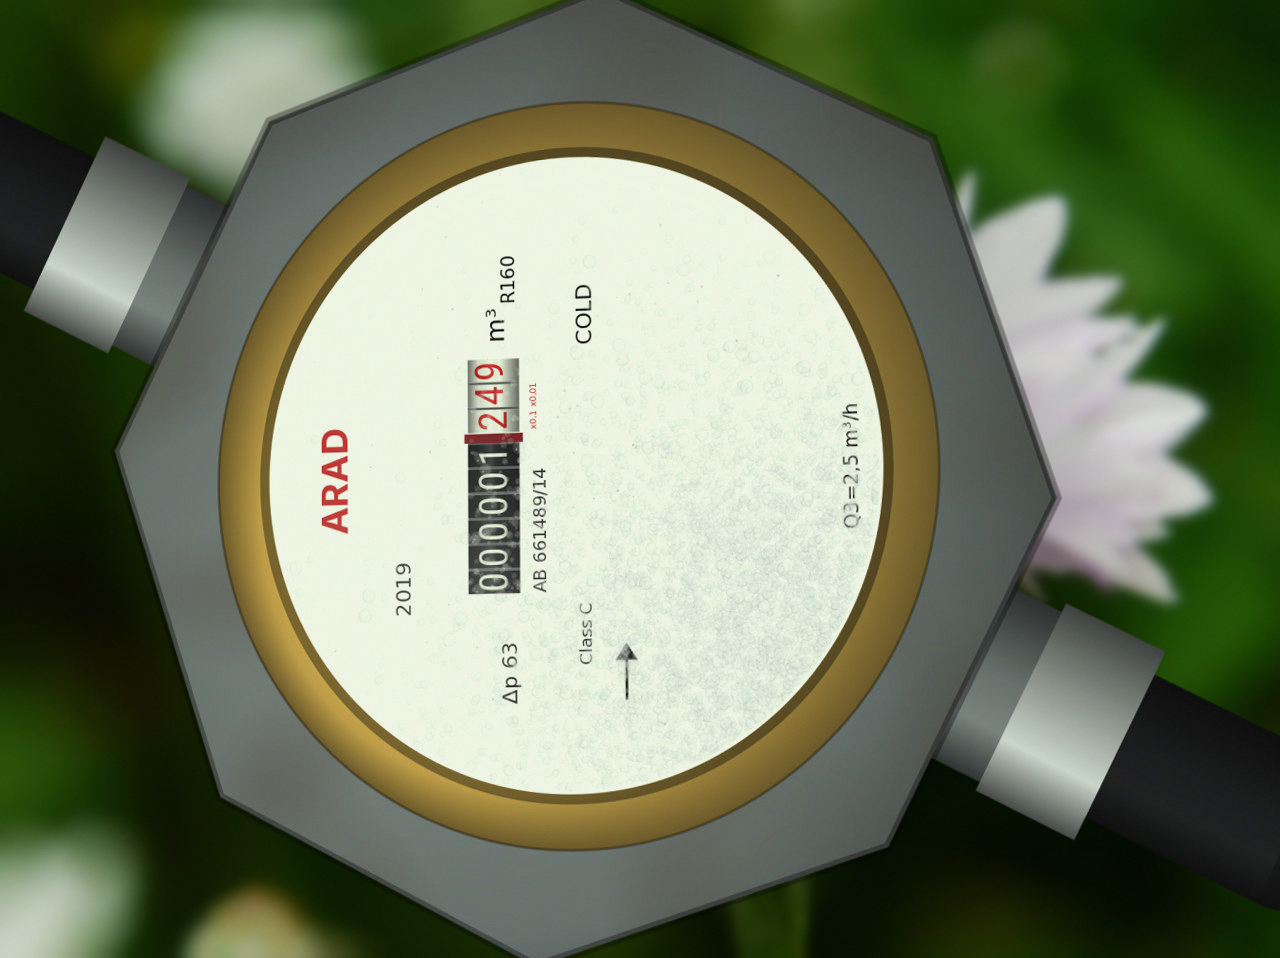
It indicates 1.249; m³
